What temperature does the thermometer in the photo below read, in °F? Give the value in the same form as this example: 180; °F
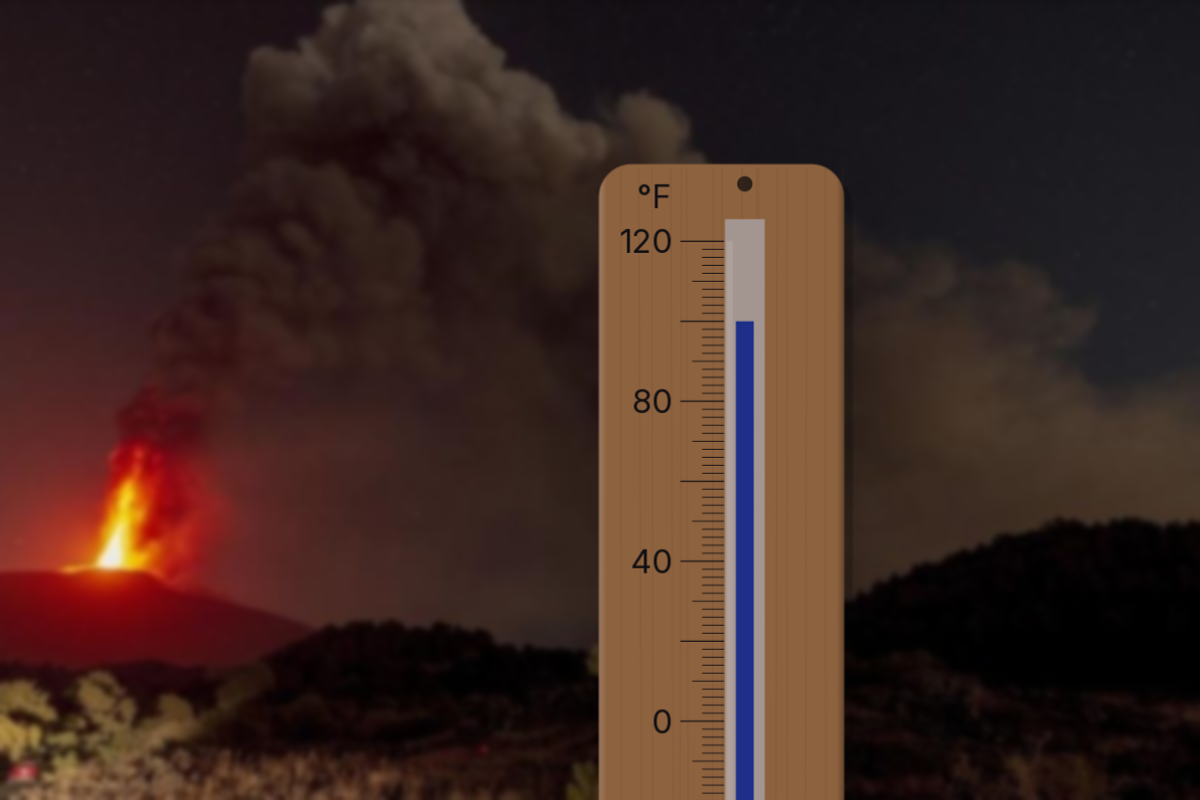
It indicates 100; °F
